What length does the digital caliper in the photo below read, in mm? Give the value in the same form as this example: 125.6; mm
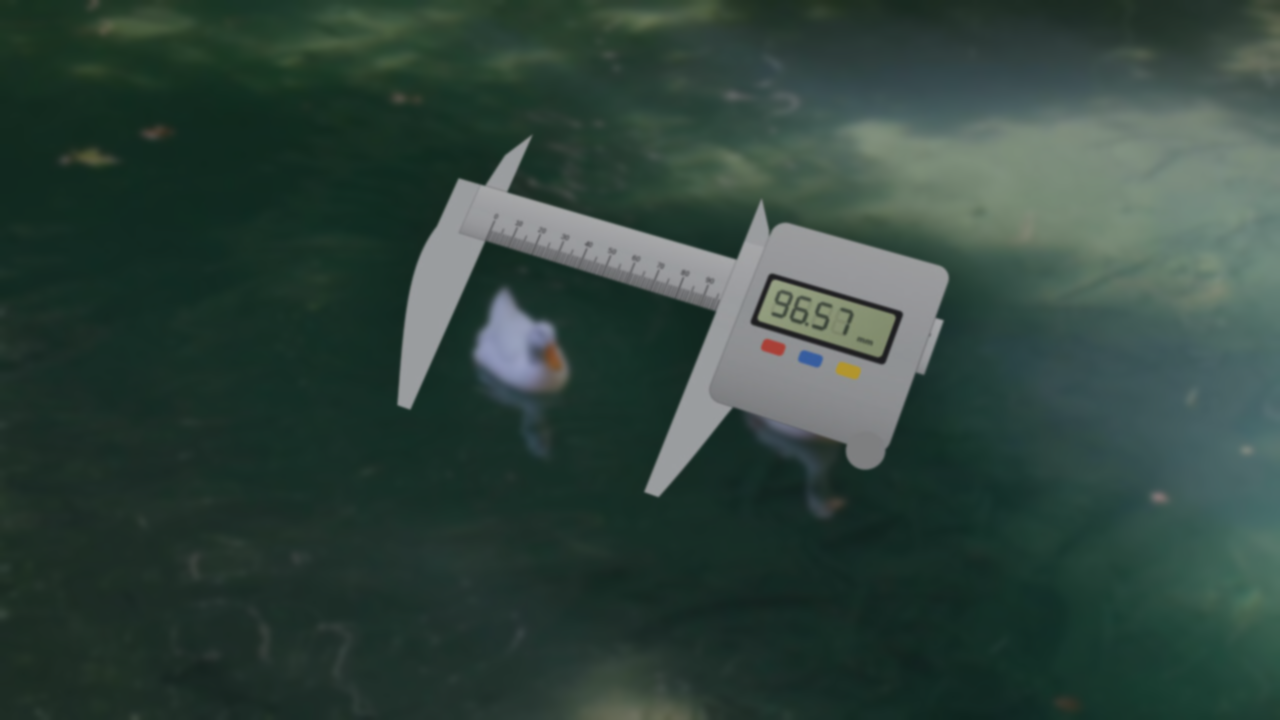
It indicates 96.57; mm
